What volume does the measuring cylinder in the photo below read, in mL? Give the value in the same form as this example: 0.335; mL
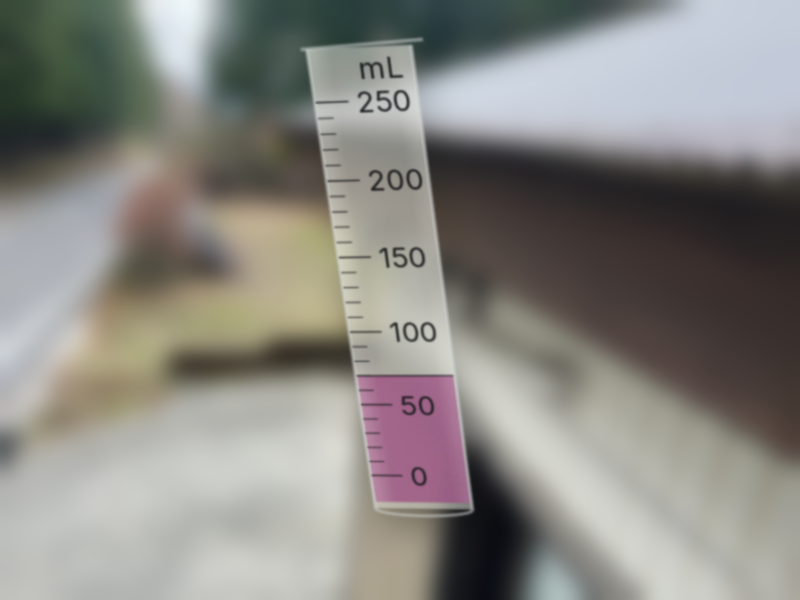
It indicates 70; mL
